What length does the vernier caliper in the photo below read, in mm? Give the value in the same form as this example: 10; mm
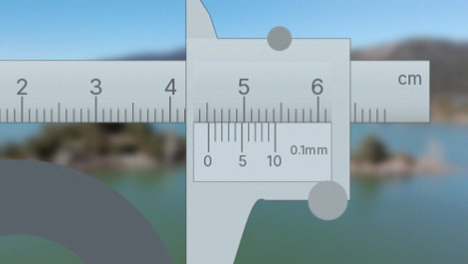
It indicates 45.2; mm
